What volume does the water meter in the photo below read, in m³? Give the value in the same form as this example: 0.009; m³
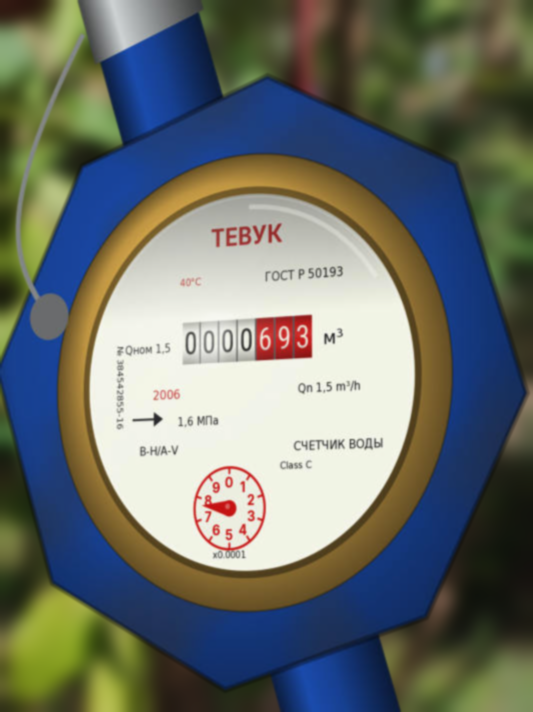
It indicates 0.6937; m³
